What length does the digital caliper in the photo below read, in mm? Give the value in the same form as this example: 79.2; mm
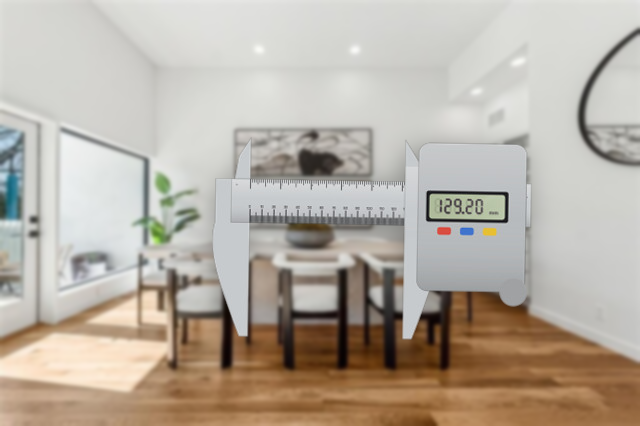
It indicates 129.20; mm
